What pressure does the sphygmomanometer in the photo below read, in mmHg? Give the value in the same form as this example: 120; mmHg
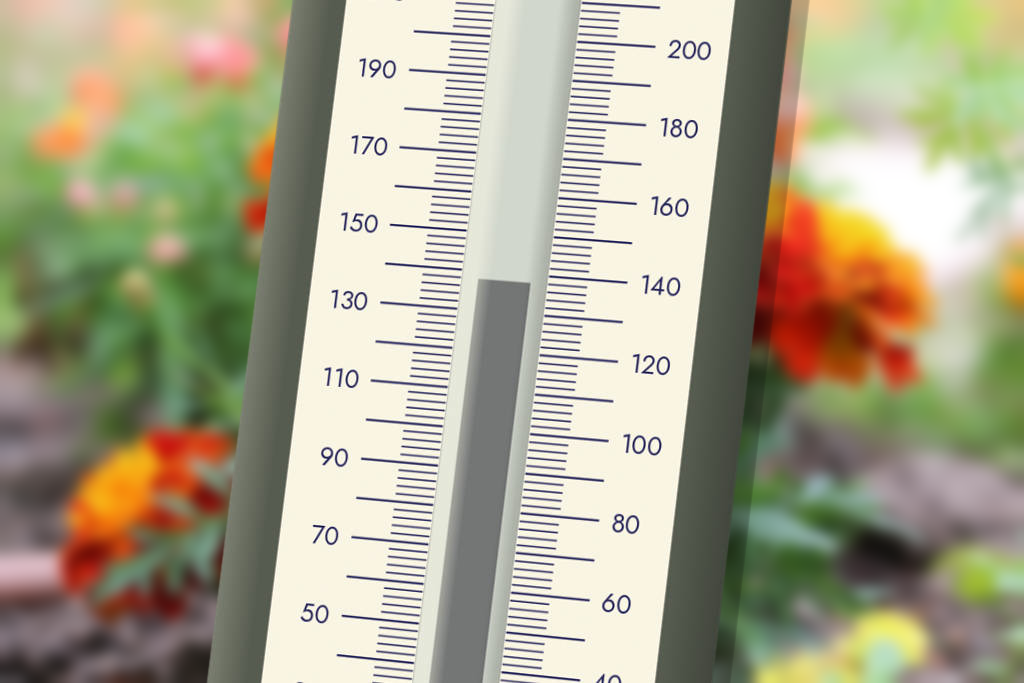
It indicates 138; mmHg
